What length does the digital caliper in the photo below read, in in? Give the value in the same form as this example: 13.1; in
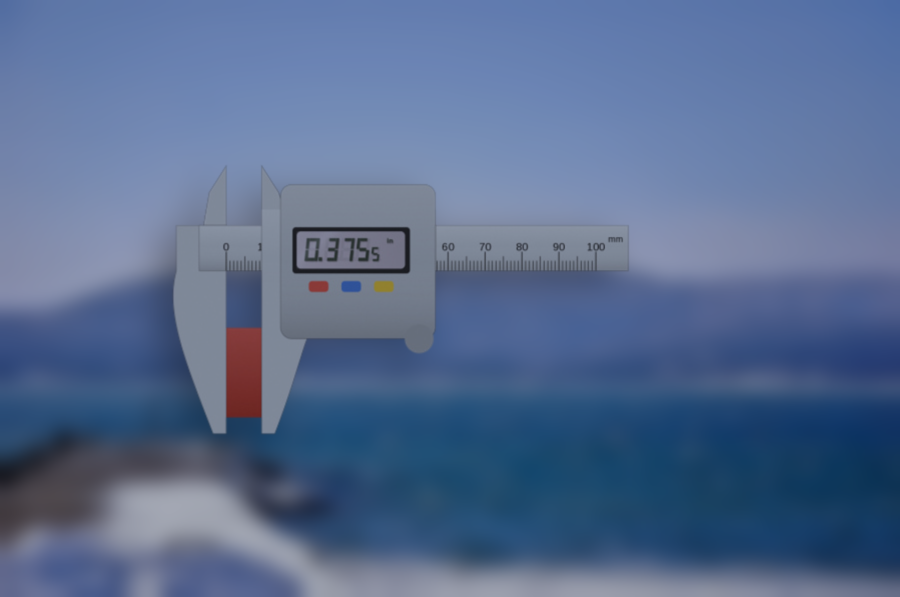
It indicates 0.3755; in
